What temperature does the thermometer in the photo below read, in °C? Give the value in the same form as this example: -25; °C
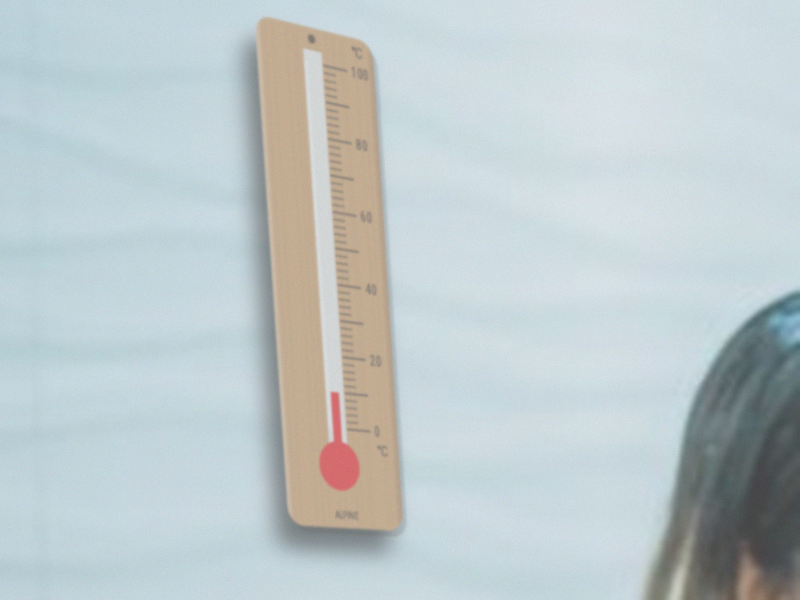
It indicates 10; °C
